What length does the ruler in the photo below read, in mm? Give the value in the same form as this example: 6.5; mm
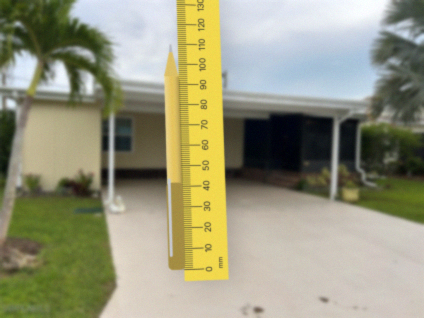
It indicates 110; mm
